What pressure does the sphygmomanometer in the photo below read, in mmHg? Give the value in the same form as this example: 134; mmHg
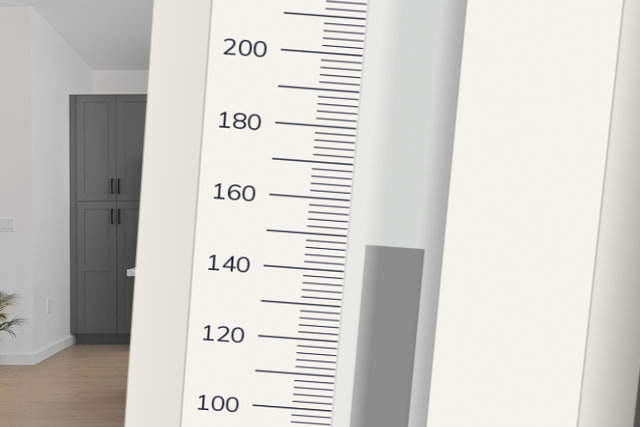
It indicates 148; mmHg
